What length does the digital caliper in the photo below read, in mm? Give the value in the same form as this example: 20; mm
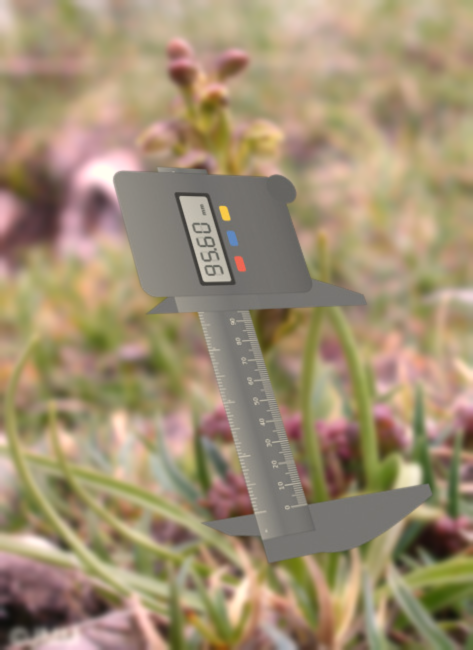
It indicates 95.60; mm
